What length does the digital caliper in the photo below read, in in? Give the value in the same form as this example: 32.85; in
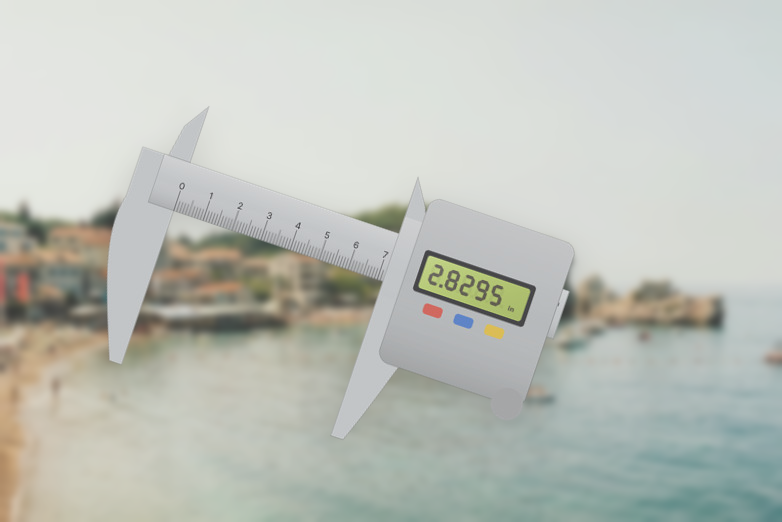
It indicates 2.8295; in
